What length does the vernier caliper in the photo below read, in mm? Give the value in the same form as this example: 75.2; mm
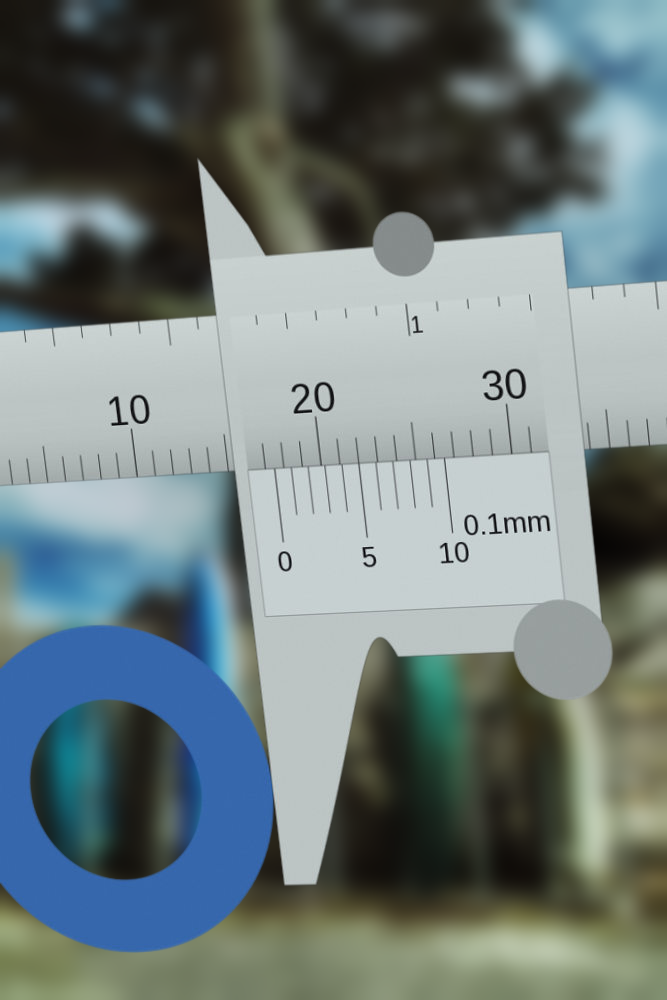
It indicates 17.5; mm
